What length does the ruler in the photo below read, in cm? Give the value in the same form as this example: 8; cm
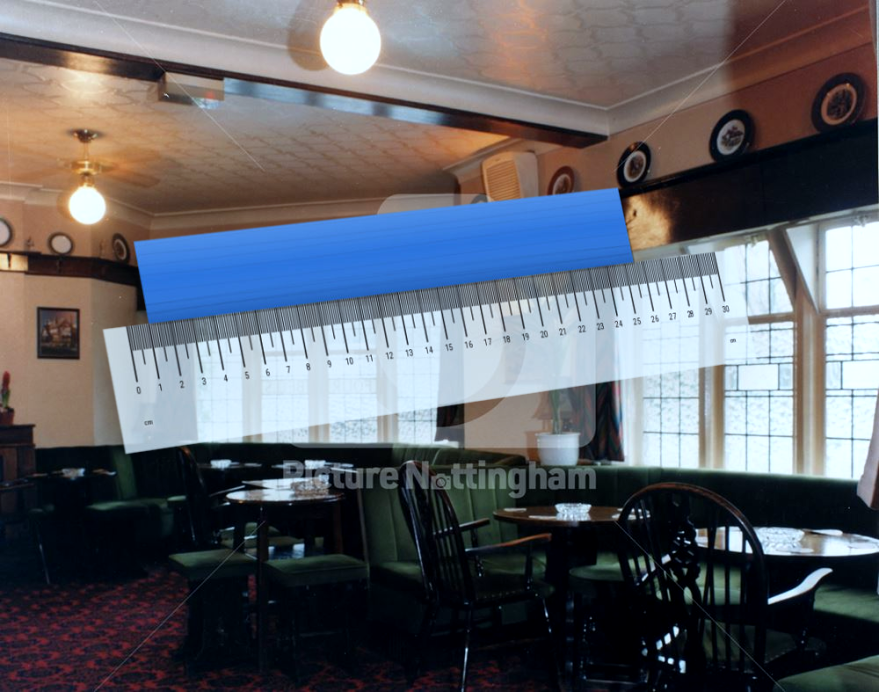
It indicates 24.5; cm
